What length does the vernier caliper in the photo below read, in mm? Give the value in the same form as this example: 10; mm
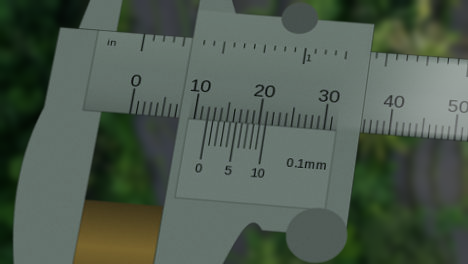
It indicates 12.0; mm
